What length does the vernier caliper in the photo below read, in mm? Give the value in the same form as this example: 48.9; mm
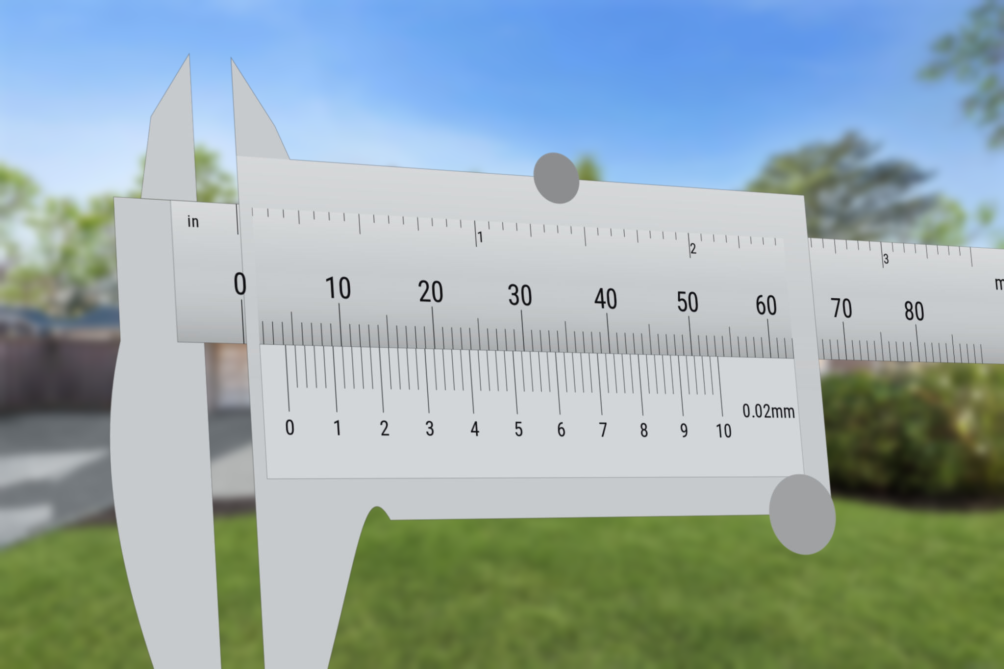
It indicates 4.2; mm
